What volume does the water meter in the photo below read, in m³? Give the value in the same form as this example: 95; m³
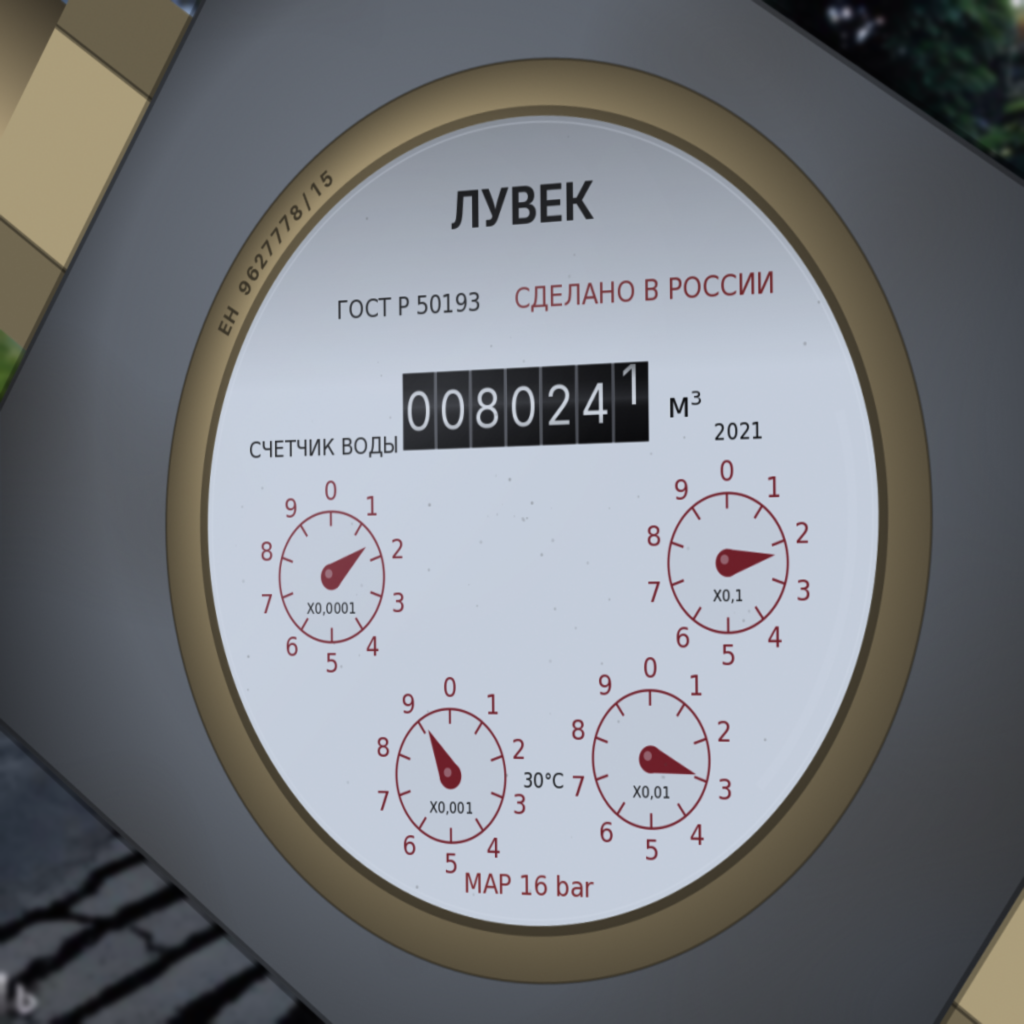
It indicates 80241.2291; m³
